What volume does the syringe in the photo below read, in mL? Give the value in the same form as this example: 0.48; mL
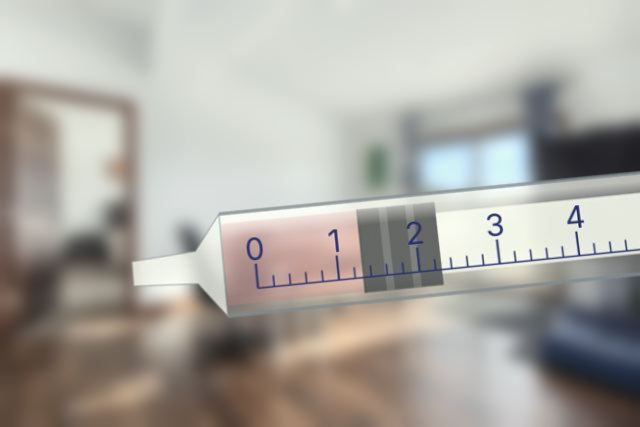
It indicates 1.3; mL
